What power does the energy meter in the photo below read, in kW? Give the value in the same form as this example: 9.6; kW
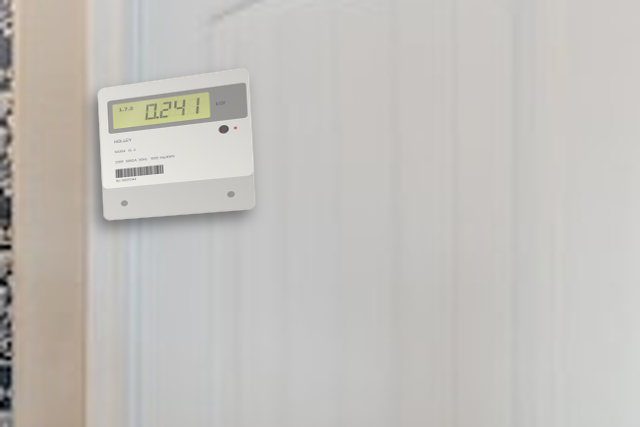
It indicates 0.241; kW
